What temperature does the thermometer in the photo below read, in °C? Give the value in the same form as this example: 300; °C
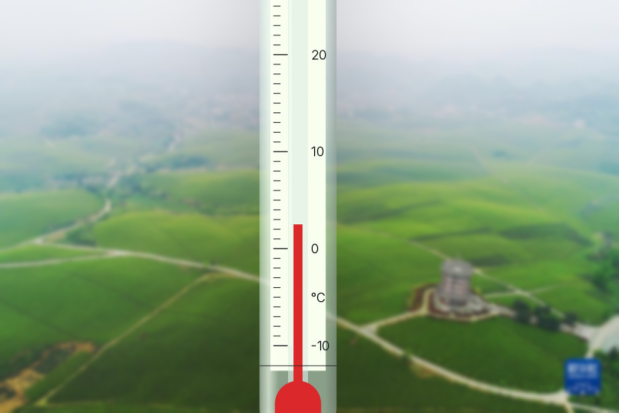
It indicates 2.5; °C
